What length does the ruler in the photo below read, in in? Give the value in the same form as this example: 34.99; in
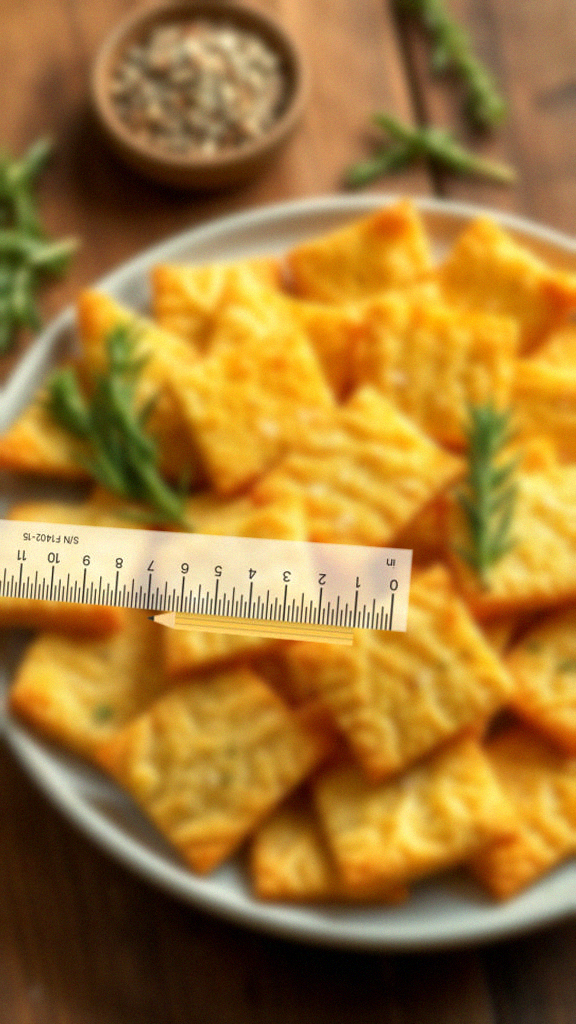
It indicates 6; in
